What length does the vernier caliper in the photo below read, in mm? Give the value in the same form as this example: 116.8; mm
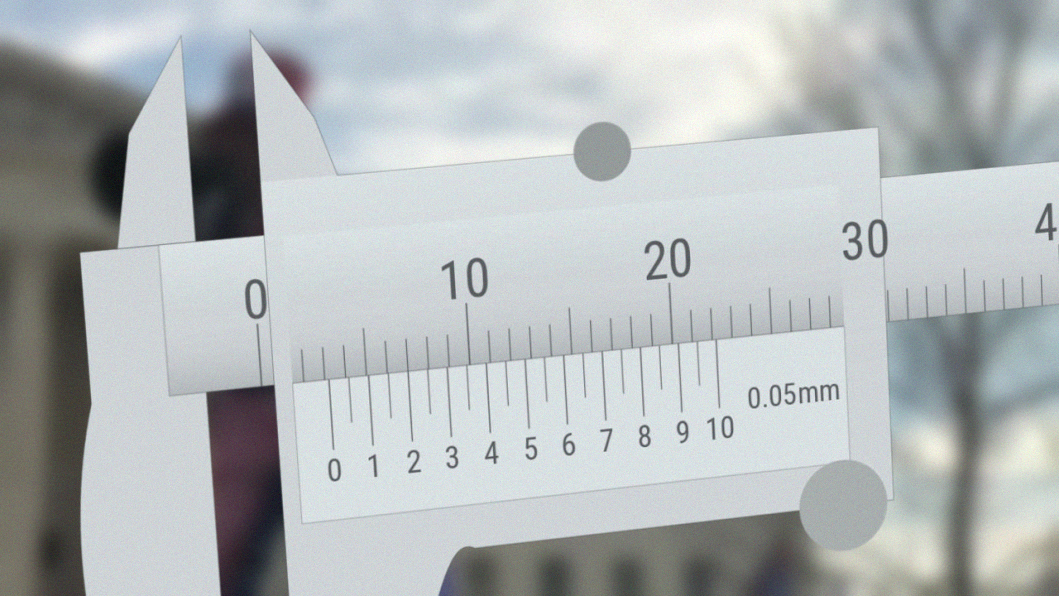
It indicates 3.2; mm
